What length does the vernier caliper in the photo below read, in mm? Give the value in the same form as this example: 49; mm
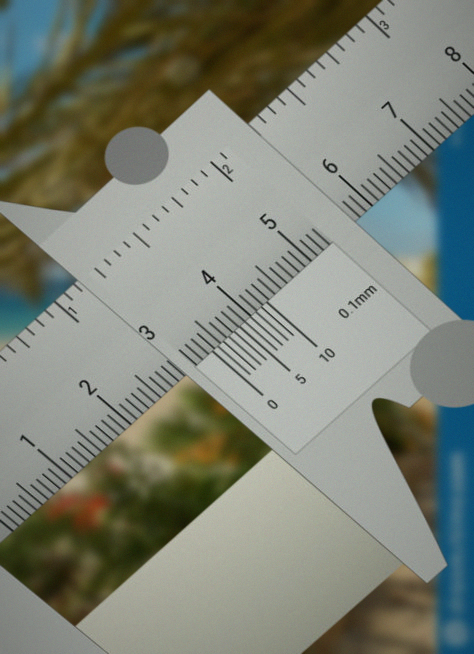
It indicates 33.6; mm
